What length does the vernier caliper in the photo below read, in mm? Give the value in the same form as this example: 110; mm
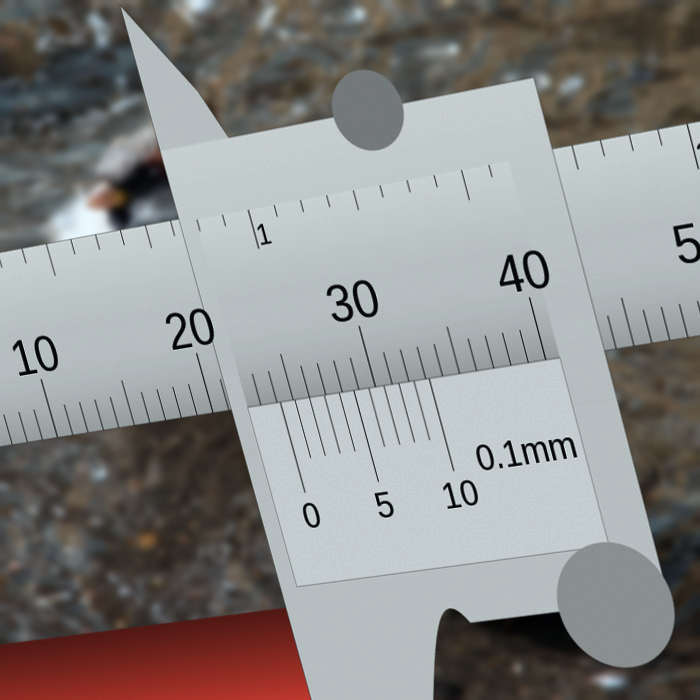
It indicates 24.2; mm
